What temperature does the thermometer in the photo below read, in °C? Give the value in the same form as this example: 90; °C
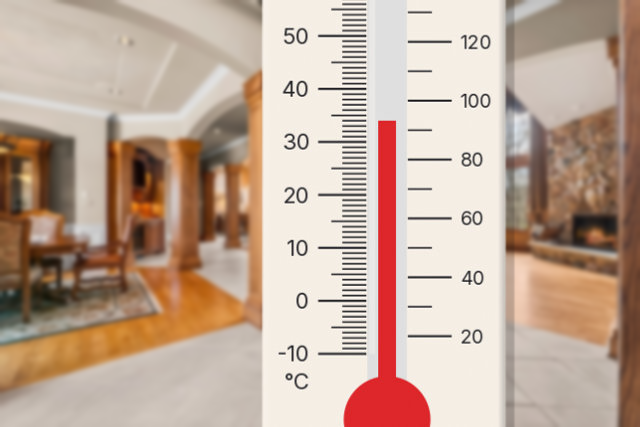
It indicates 34; °C
